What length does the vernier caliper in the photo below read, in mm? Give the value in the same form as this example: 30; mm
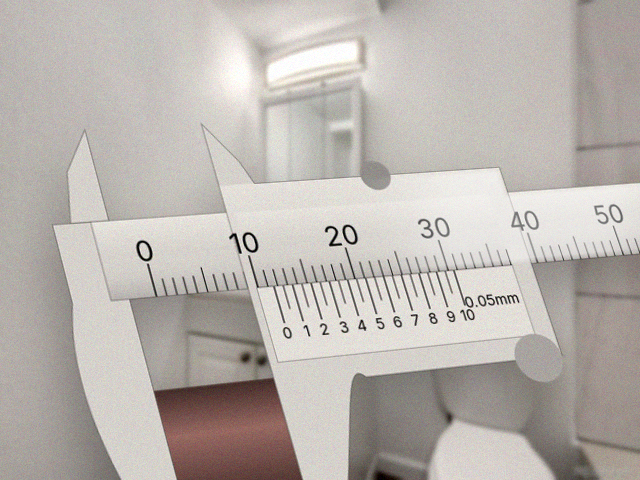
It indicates 11.6; mm
